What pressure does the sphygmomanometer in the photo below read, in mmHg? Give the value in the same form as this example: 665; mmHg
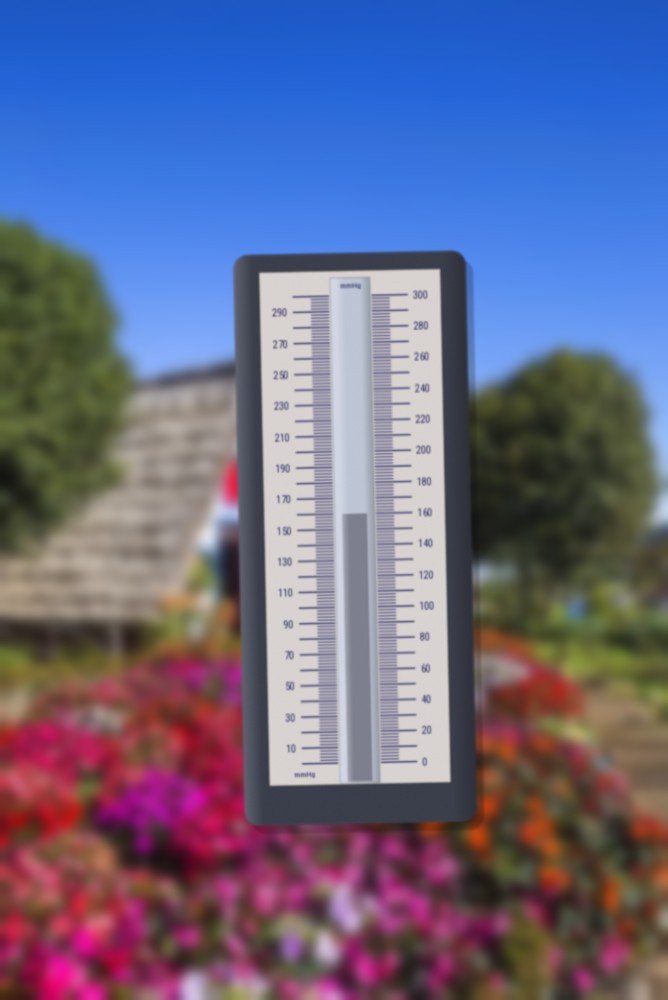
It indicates 160; mmHg
